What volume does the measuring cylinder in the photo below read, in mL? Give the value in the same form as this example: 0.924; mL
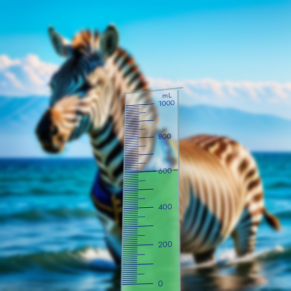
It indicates 600; mL
